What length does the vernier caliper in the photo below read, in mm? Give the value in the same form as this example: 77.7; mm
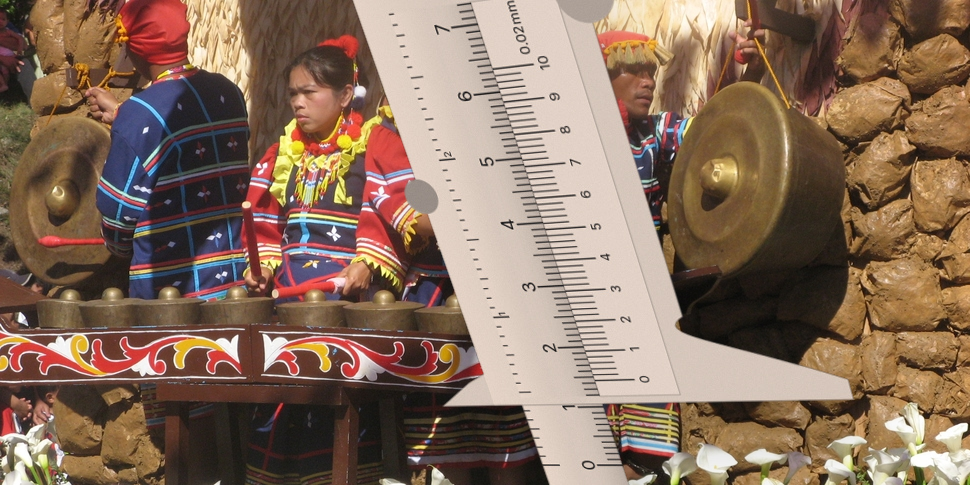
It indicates 14.4; mm
